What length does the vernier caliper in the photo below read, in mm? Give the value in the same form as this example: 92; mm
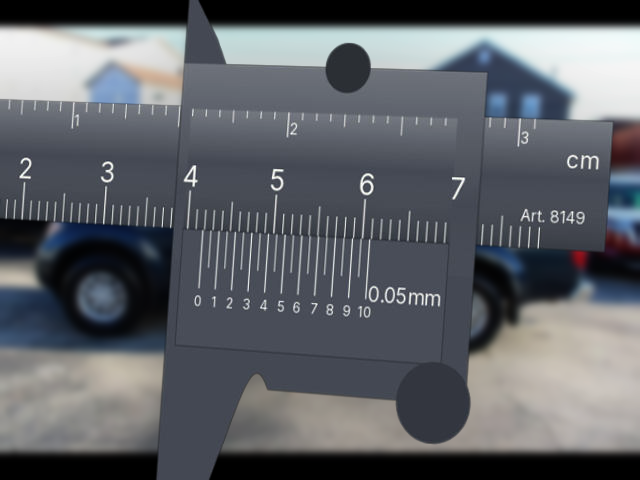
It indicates 41.8; mm
